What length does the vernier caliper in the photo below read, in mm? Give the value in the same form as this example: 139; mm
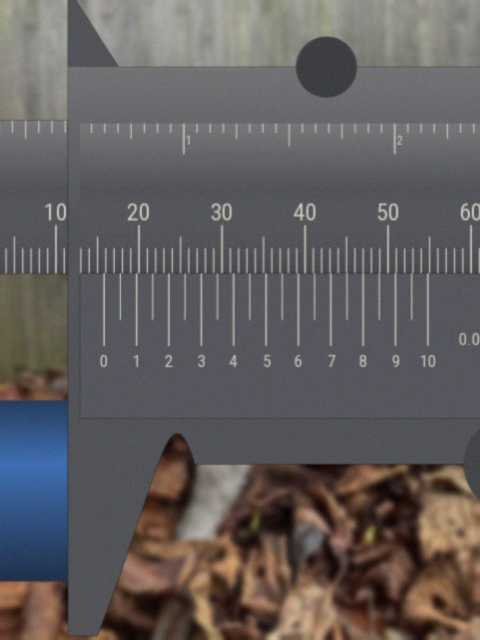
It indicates 15.8; mm
